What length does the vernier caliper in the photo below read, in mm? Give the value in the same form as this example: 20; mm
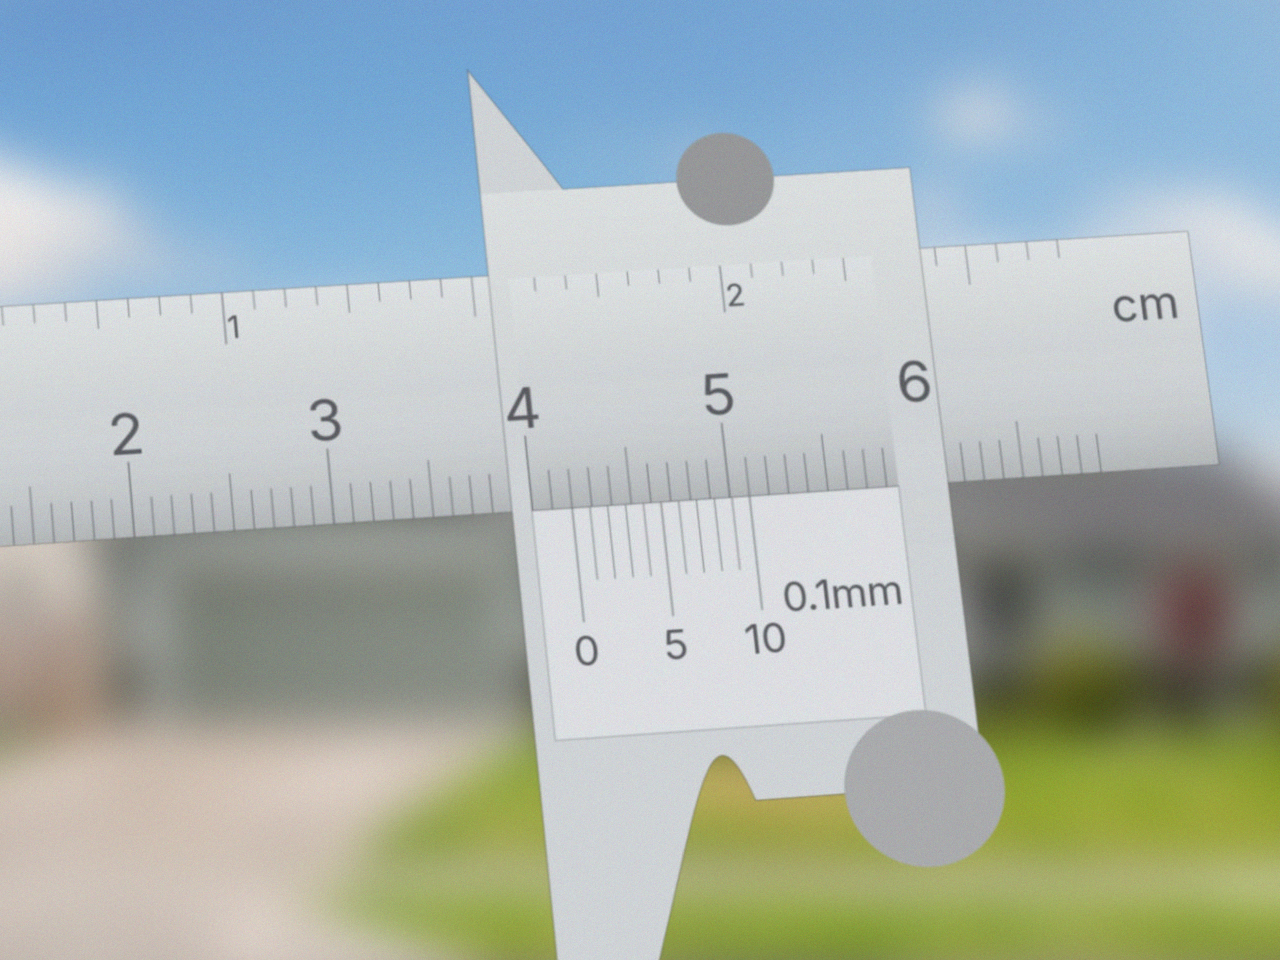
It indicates 42.0; mm
